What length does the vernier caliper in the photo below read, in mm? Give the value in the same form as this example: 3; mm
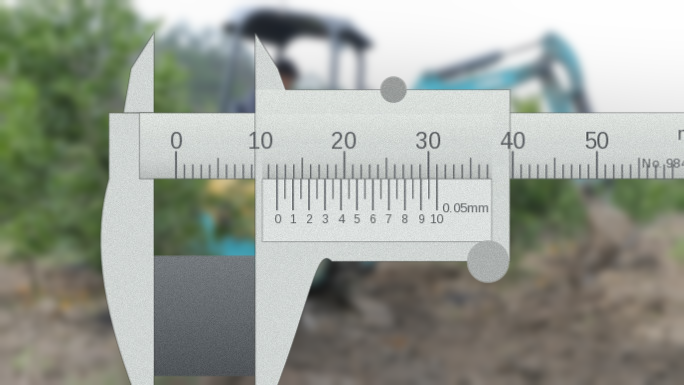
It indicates 12.0; mm
